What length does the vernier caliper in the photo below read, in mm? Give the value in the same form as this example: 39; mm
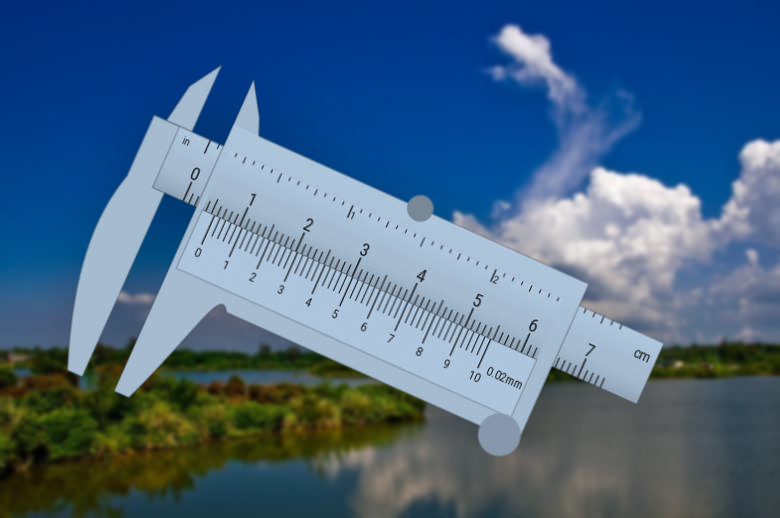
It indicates 5.6; mm
